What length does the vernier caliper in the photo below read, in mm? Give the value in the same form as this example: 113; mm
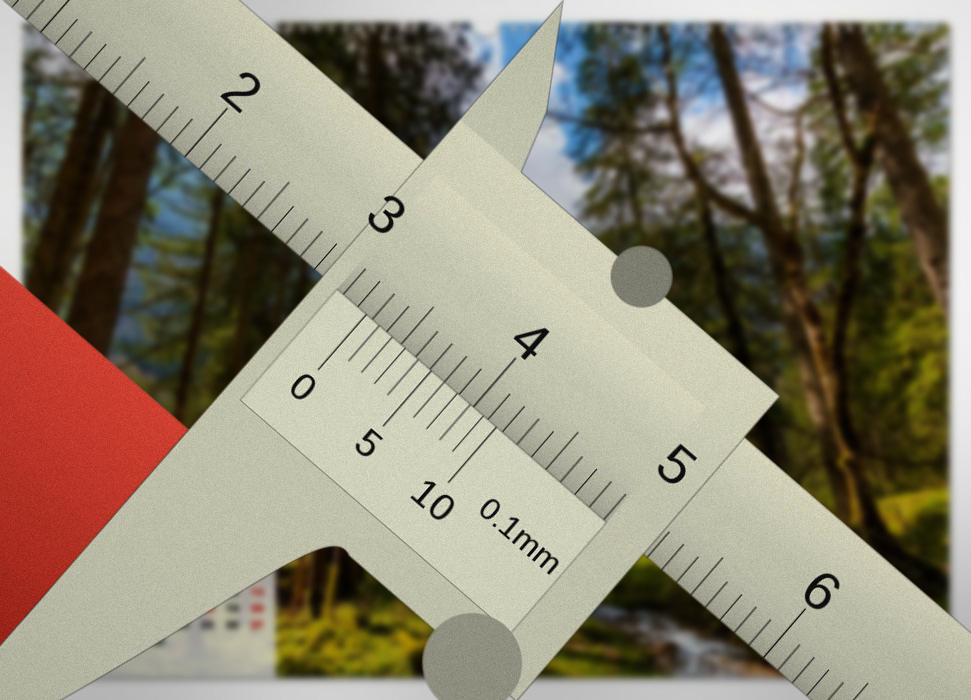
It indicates 32.6; mm
